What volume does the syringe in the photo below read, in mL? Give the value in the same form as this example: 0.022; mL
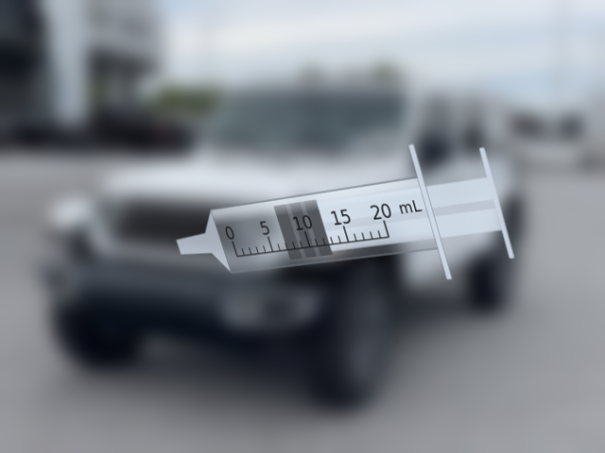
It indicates 7; mL
